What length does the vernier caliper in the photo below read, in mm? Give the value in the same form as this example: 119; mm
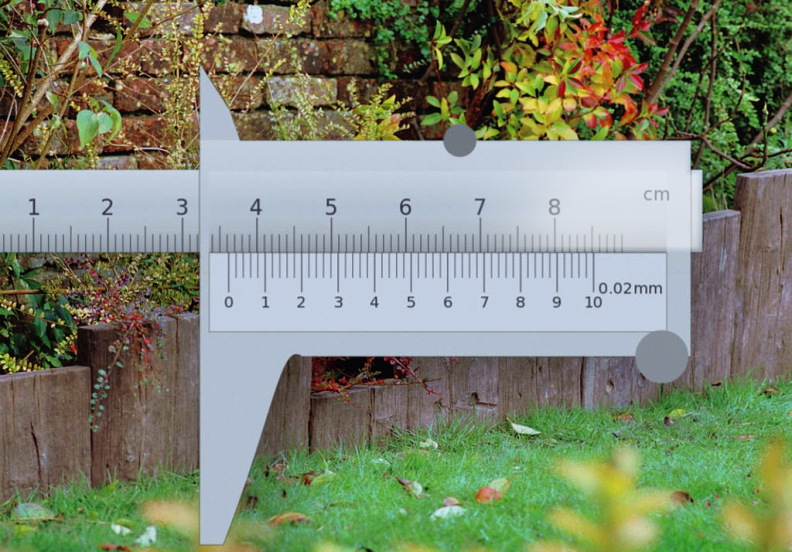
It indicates 36.2; mm
